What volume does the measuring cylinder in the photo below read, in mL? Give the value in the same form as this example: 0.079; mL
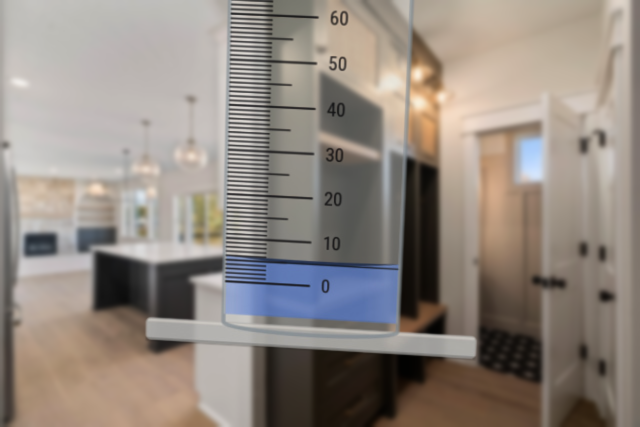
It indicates 5; mL
